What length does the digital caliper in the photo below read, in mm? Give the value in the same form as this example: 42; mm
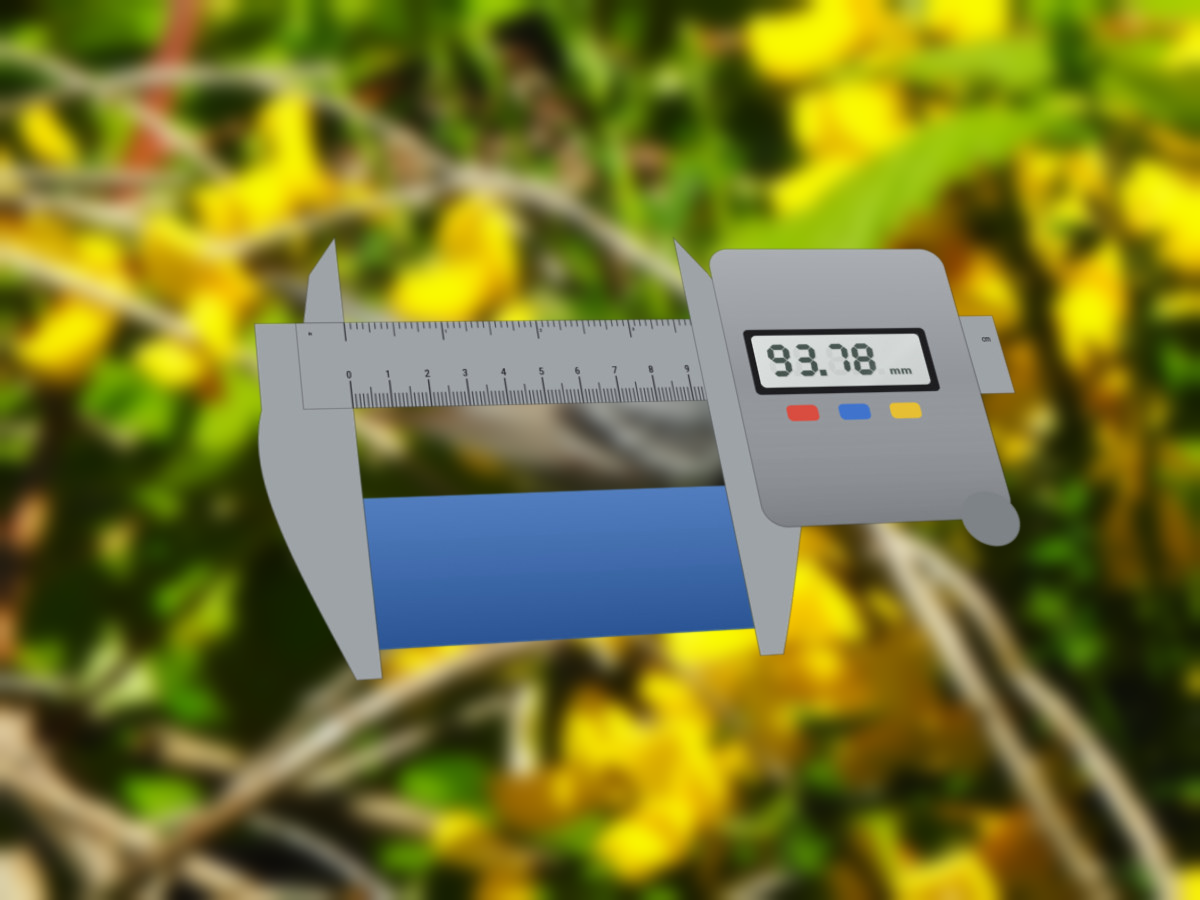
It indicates 93.78; mm
